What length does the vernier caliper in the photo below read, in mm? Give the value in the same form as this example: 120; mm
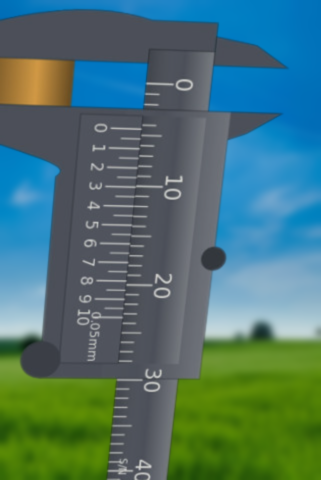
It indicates 4.4; mm
